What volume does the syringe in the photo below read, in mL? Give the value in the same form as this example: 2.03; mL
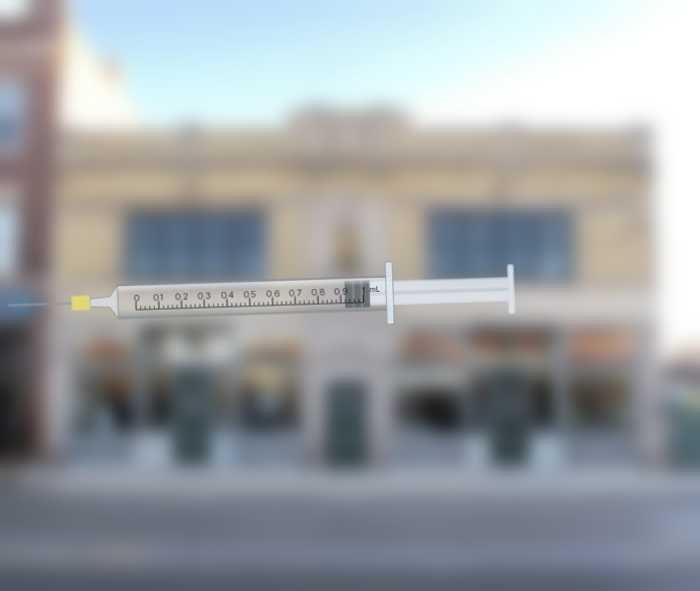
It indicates 0.92; mL
